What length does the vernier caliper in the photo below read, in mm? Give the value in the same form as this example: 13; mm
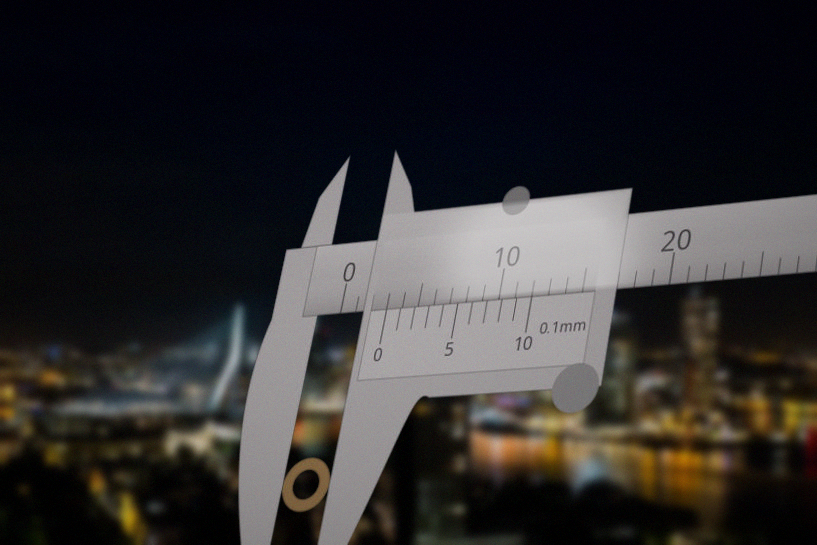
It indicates 3.0; mm
